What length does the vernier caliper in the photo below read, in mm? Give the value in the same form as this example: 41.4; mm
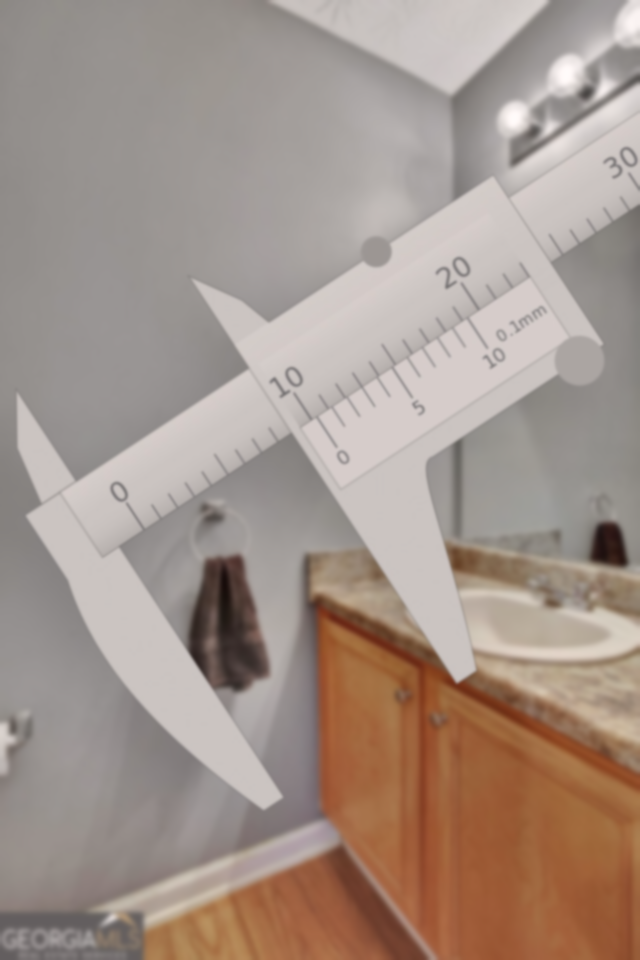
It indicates 10.3; mm
